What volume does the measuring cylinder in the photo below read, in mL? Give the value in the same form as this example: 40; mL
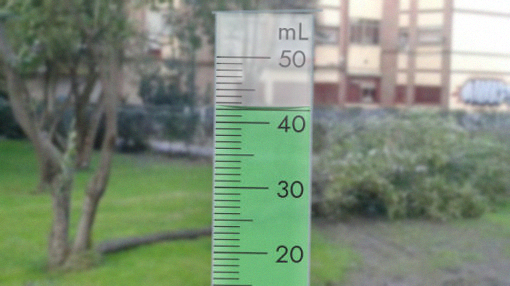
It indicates 42; mL
